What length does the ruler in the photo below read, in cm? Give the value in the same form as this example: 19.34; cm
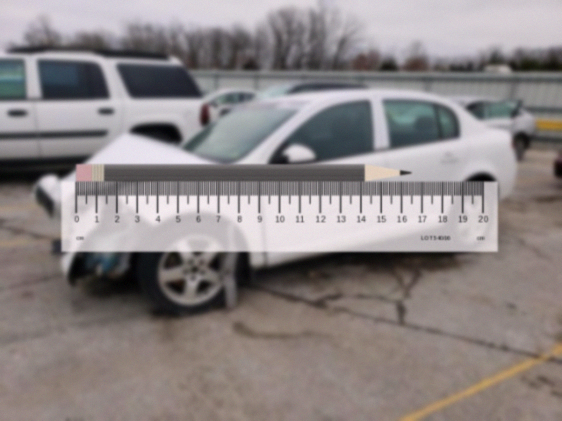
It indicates 16.5; cm
